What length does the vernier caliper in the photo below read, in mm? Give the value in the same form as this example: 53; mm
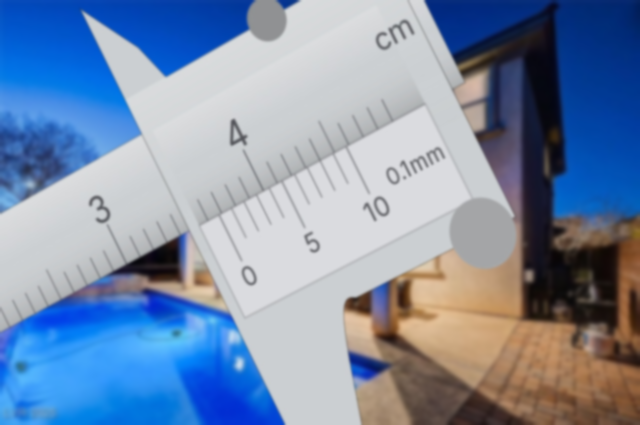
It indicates 36.8; mm
